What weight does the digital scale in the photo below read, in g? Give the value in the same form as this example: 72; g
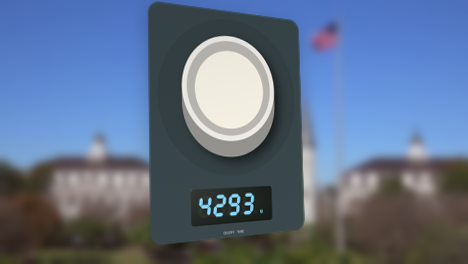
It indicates 4293; g
